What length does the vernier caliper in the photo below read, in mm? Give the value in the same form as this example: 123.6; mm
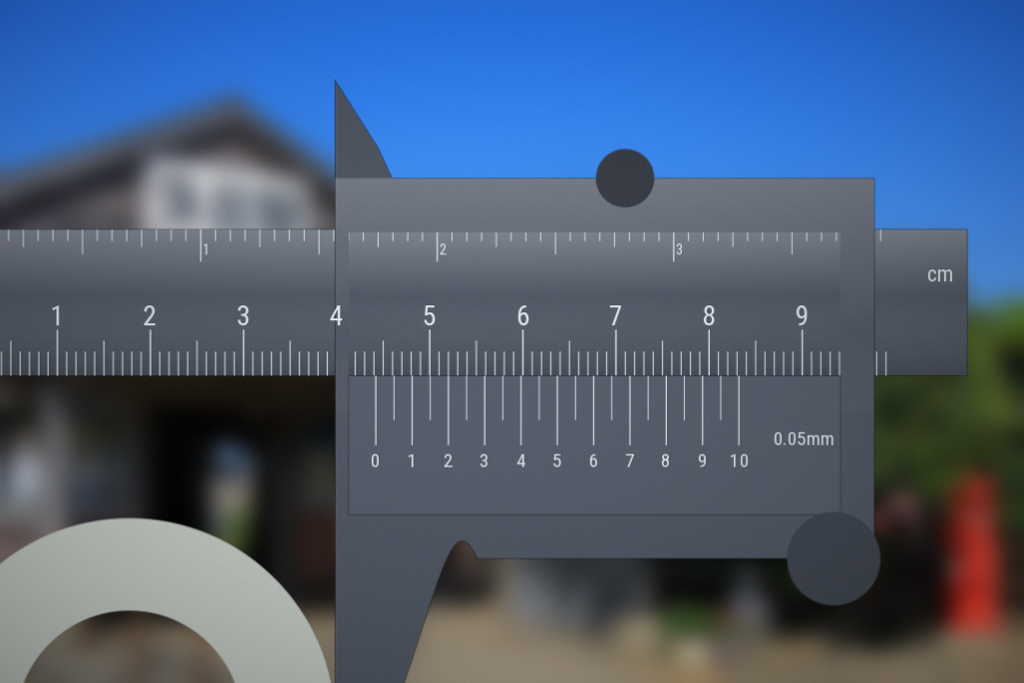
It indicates 44.2; mm
